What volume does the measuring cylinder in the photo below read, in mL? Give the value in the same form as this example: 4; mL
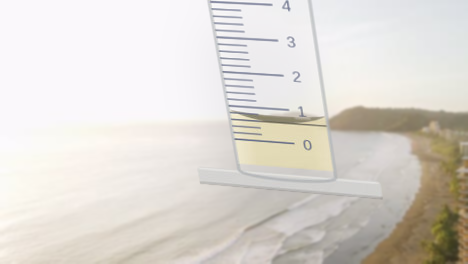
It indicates 0.6; mL
